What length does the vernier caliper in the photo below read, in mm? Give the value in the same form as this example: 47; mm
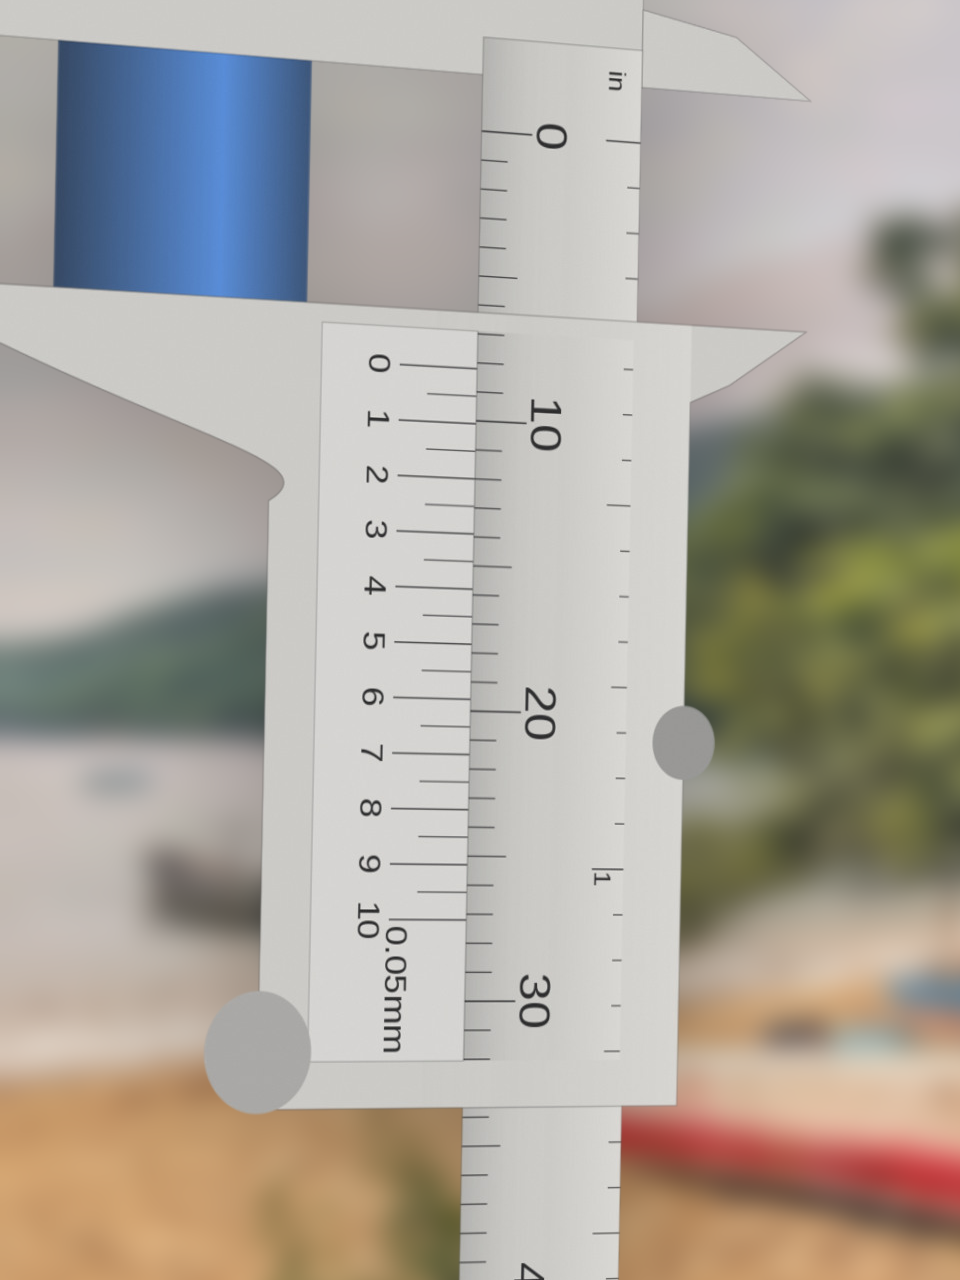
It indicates 8.20; mm
